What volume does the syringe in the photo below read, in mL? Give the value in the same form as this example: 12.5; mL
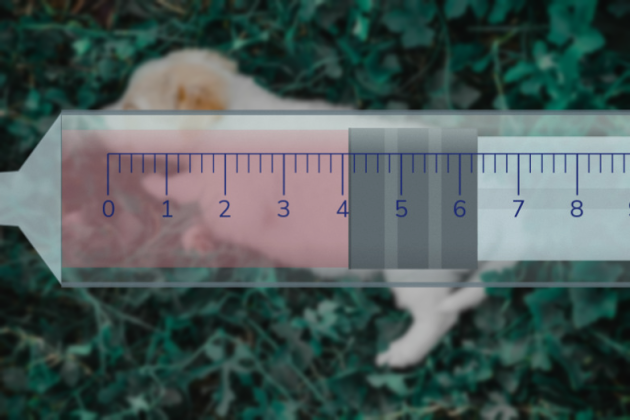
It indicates 4.1; mL
